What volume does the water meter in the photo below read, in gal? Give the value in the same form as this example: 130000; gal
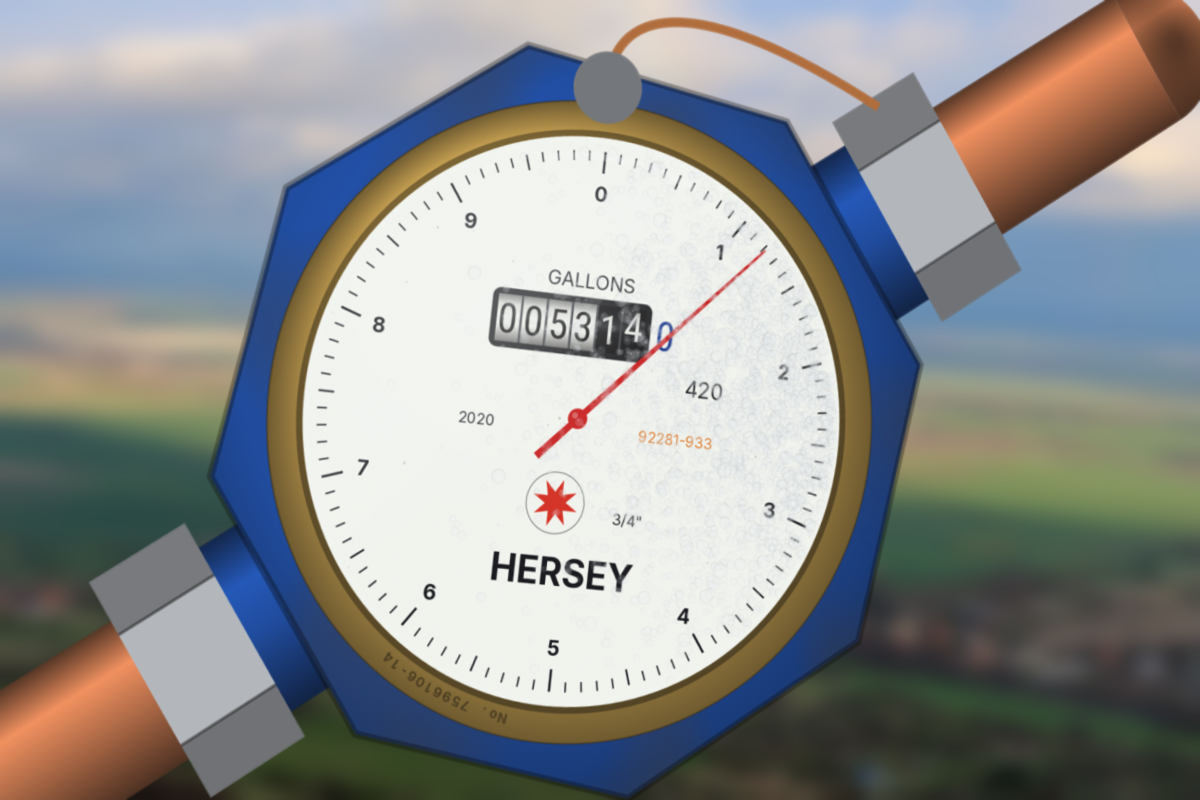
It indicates 53141.2; gal
